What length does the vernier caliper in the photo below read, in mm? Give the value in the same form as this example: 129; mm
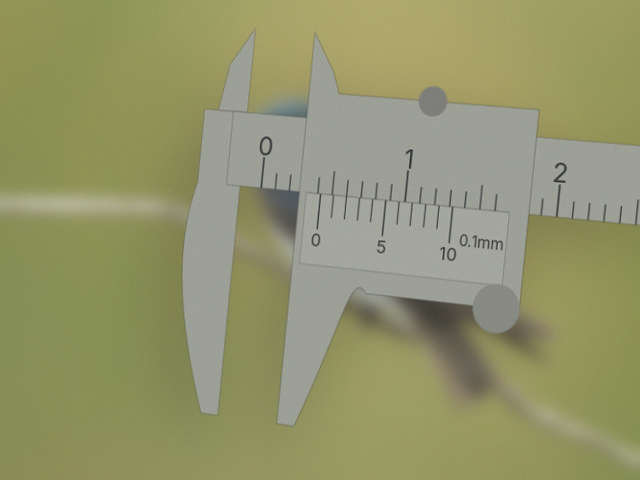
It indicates 4.2; mm
